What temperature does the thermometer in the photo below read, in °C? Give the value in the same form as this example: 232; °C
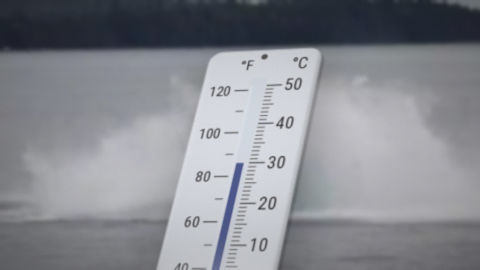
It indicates 30; °C
